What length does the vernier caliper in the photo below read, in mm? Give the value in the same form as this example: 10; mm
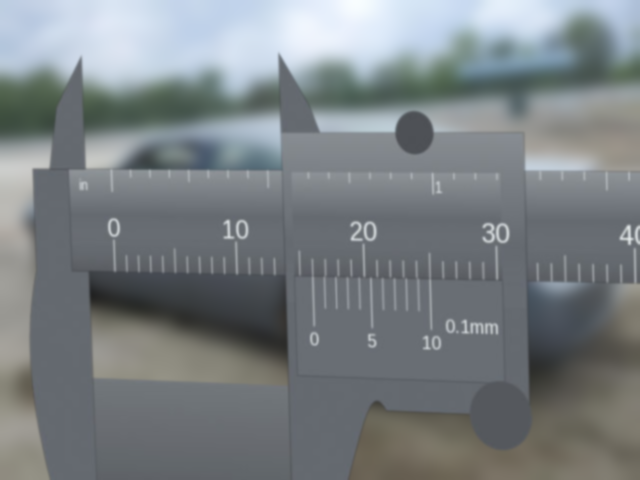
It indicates 16.0; mm
